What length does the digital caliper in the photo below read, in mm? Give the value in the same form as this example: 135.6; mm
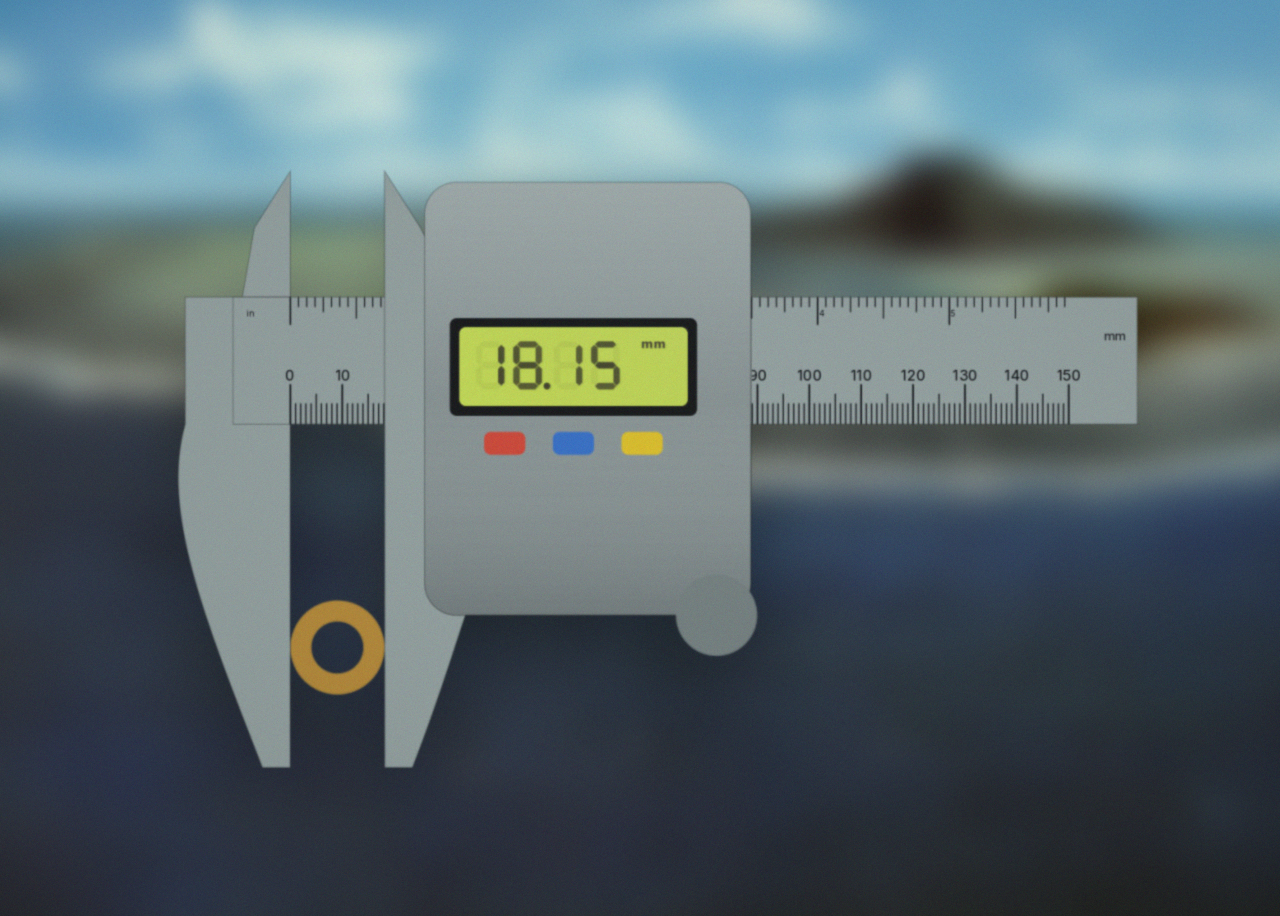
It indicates 18.15; mm
